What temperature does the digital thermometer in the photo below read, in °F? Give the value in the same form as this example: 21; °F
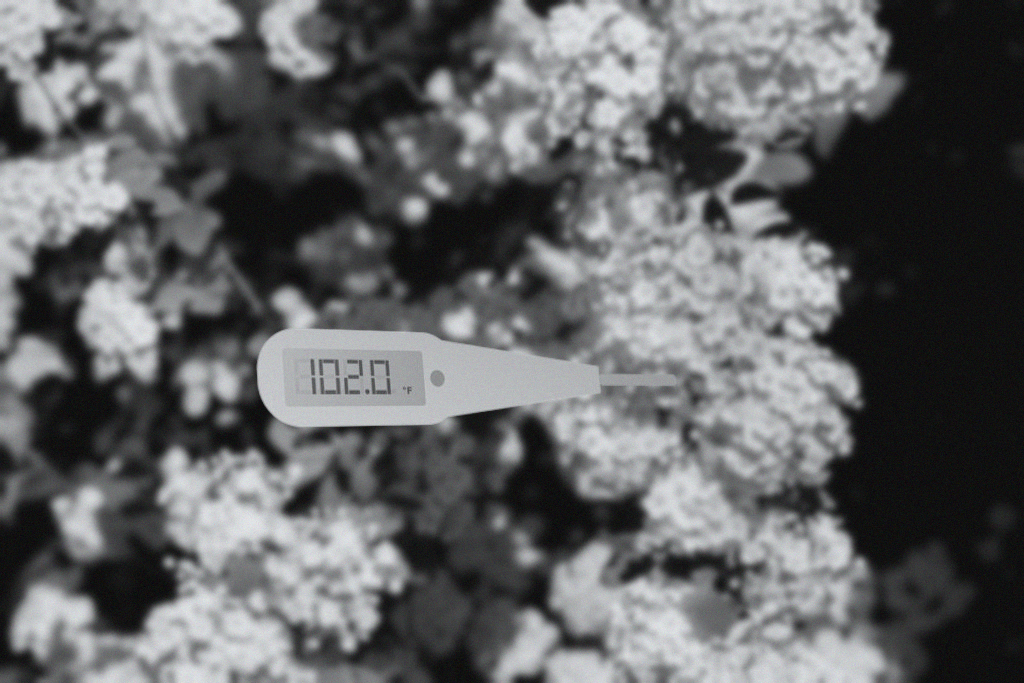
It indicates 102.0; °F
